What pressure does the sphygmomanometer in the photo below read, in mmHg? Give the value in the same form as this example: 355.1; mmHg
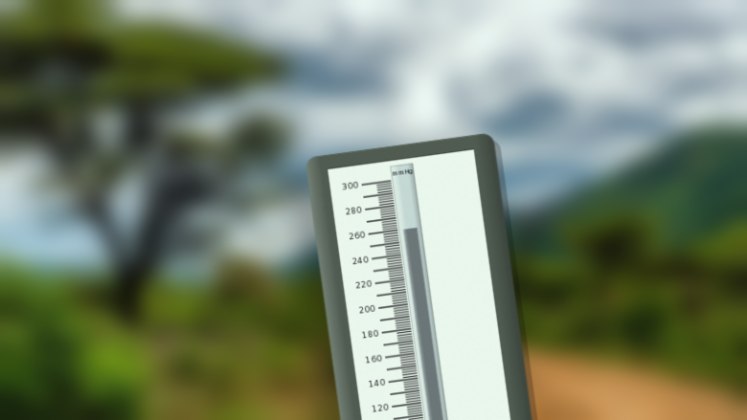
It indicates 260; mmHg
